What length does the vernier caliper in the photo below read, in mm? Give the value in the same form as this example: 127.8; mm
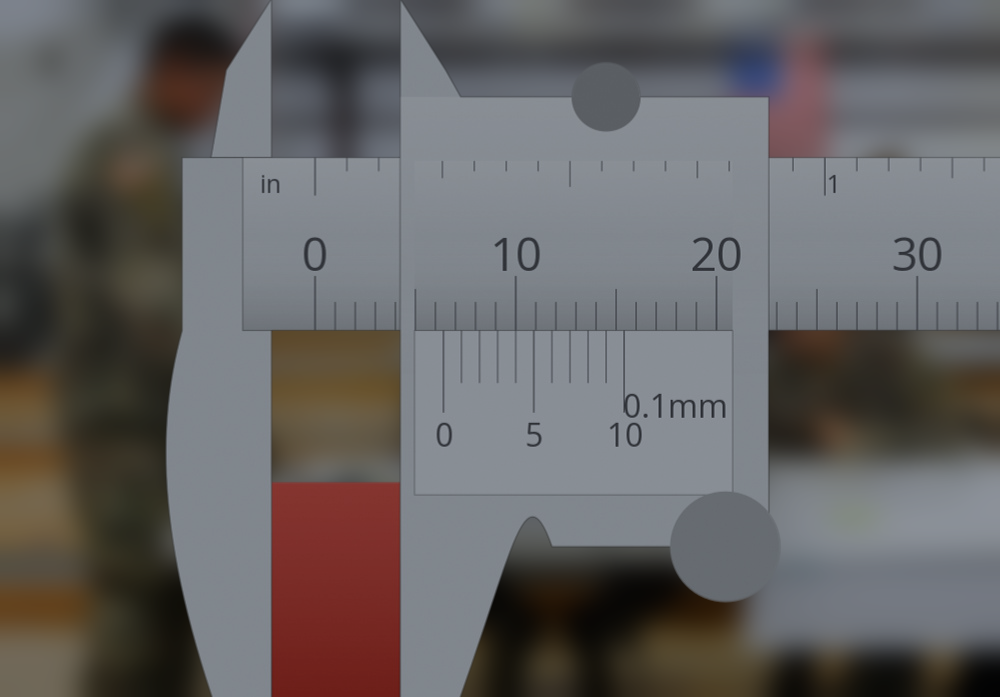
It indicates 6.4; mm
